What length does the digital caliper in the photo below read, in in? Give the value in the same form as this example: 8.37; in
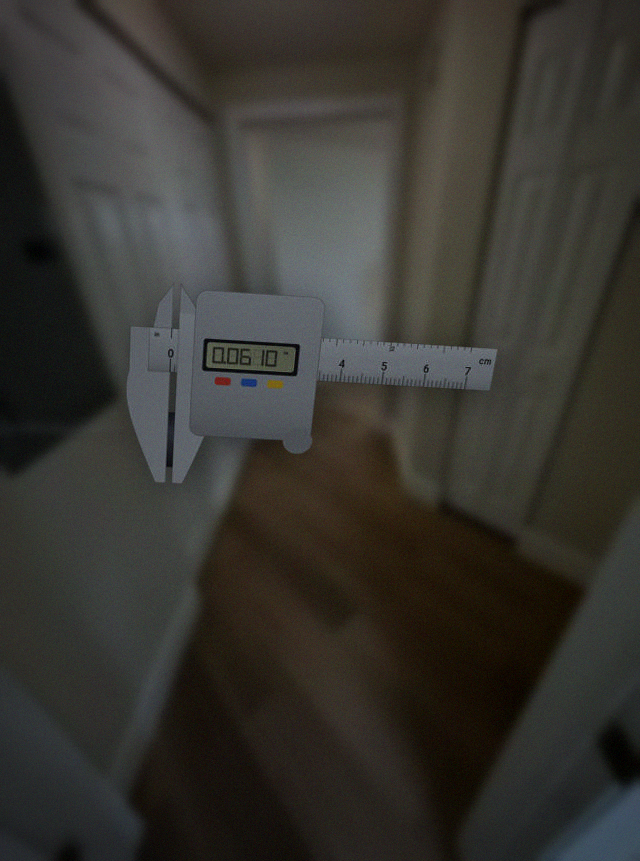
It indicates 0.0610; in
